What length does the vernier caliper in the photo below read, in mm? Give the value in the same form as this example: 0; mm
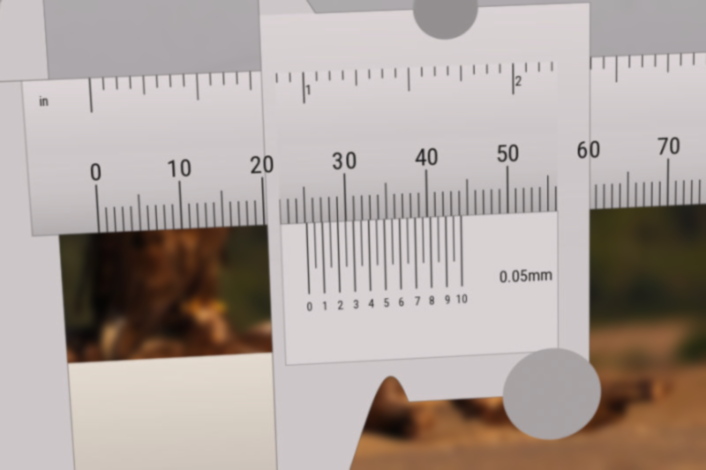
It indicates 25.2; mm
